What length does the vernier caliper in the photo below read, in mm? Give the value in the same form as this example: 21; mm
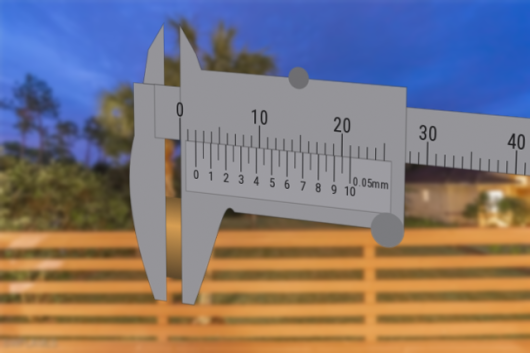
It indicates 2.0; mm
